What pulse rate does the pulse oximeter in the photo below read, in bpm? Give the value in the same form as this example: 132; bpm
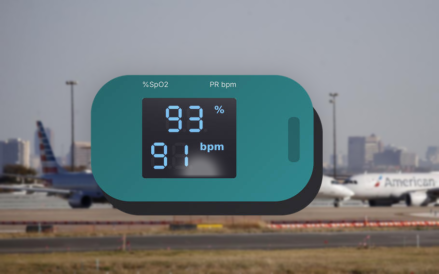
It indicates 91; bpm
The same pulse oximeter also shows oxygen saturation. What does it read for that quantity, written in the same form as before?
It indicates 93; %
